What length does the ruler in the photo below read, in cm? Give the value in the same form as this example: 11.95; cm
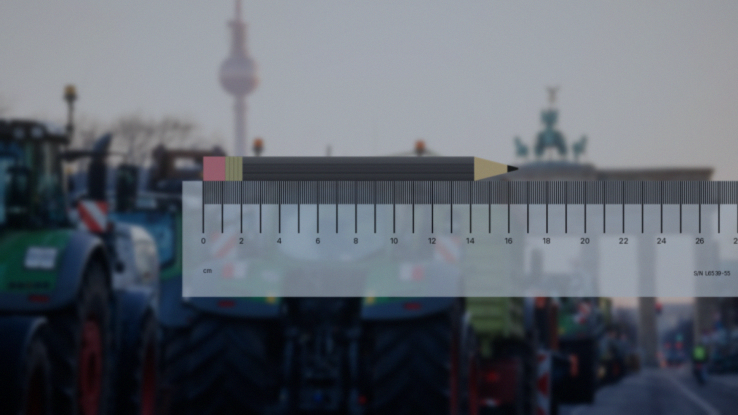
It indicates 16.5; cm
